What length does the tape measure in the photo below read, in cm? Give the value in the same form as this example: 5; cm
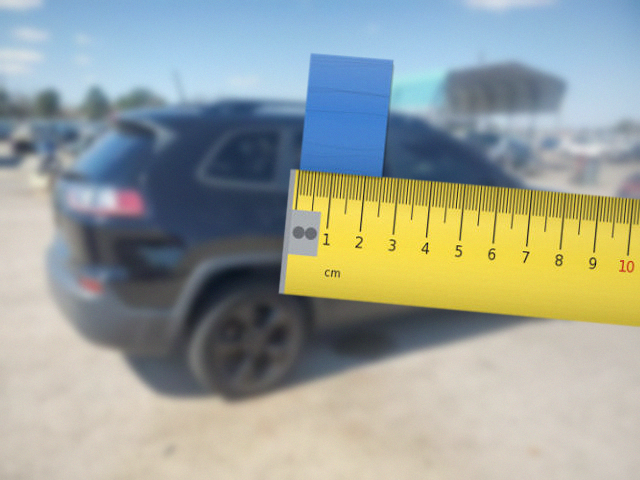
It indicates 2.5; cm
